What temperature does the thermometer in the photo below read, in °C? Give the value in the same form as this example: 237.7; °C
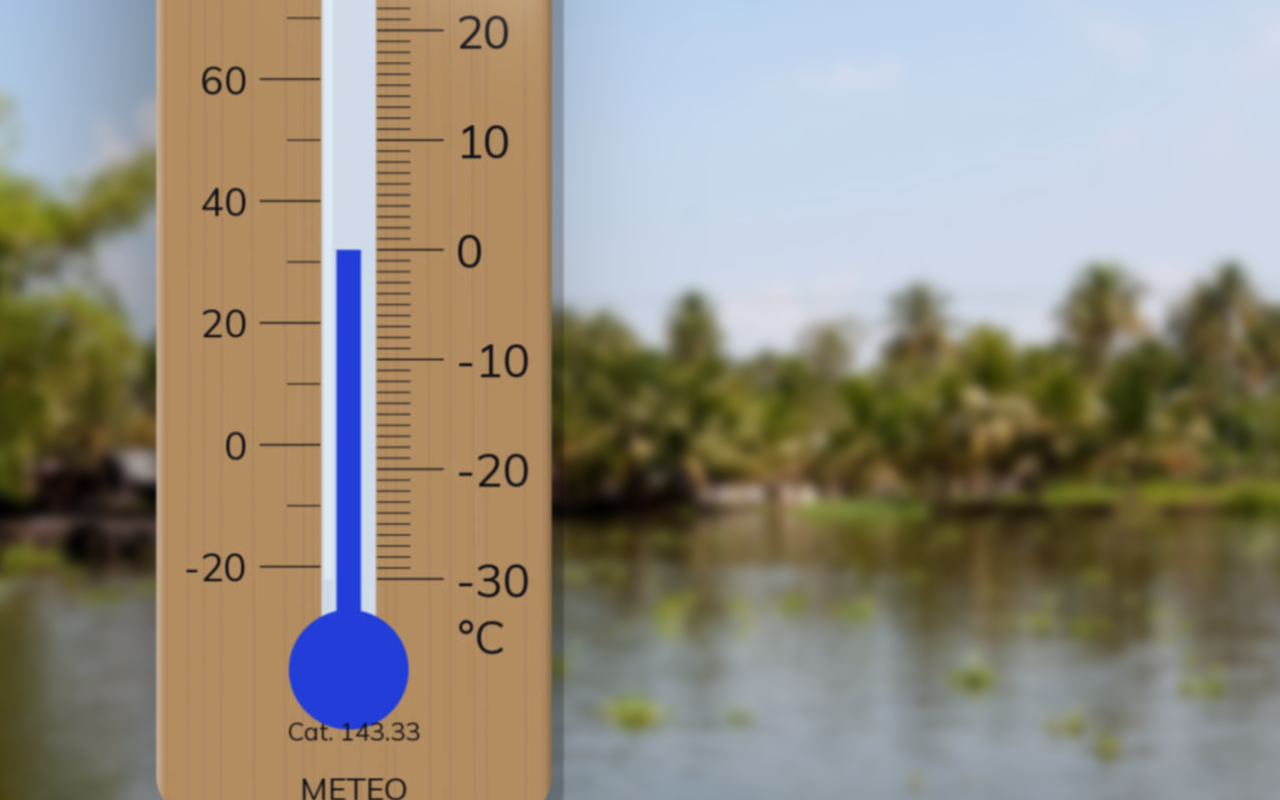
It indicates 0; °C
